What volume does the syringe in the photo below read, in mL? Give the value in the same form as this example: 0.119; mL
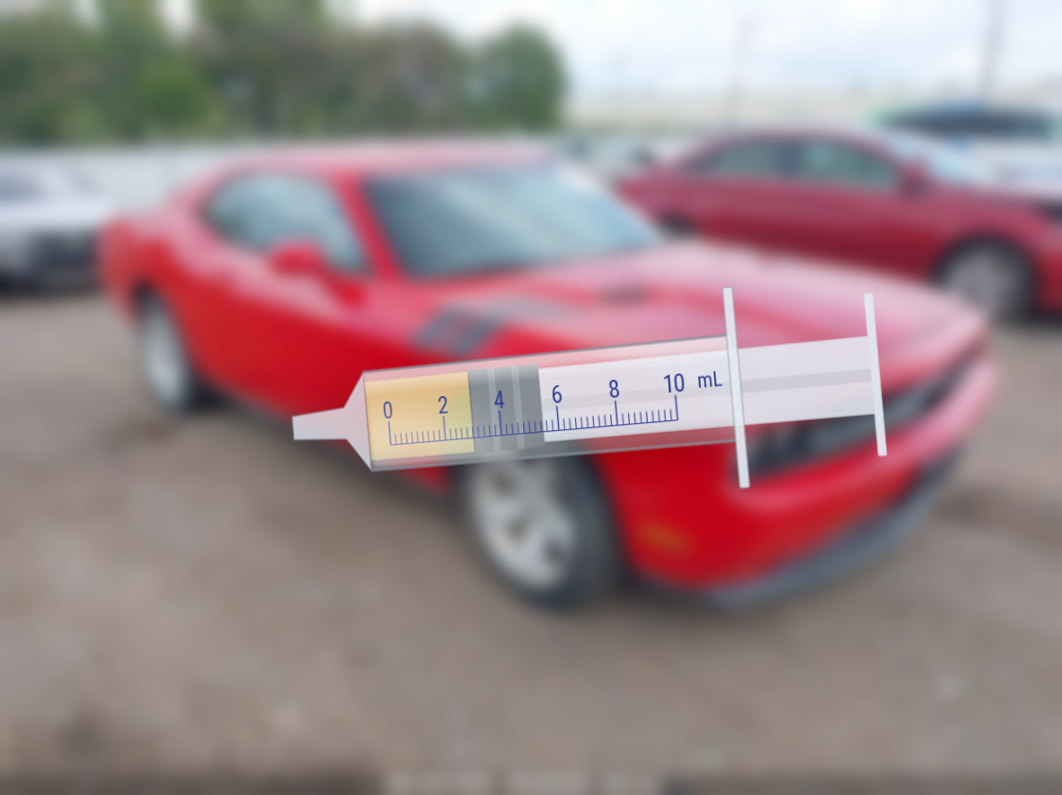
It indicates 3; mL
